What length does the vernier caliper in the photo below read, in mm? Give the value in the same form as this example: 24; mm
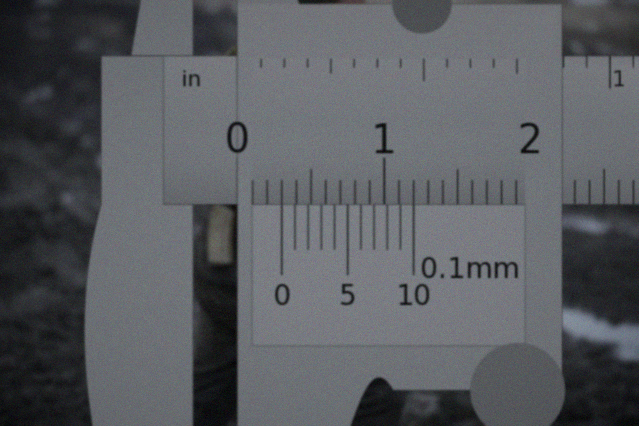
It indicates 3.0; mm
